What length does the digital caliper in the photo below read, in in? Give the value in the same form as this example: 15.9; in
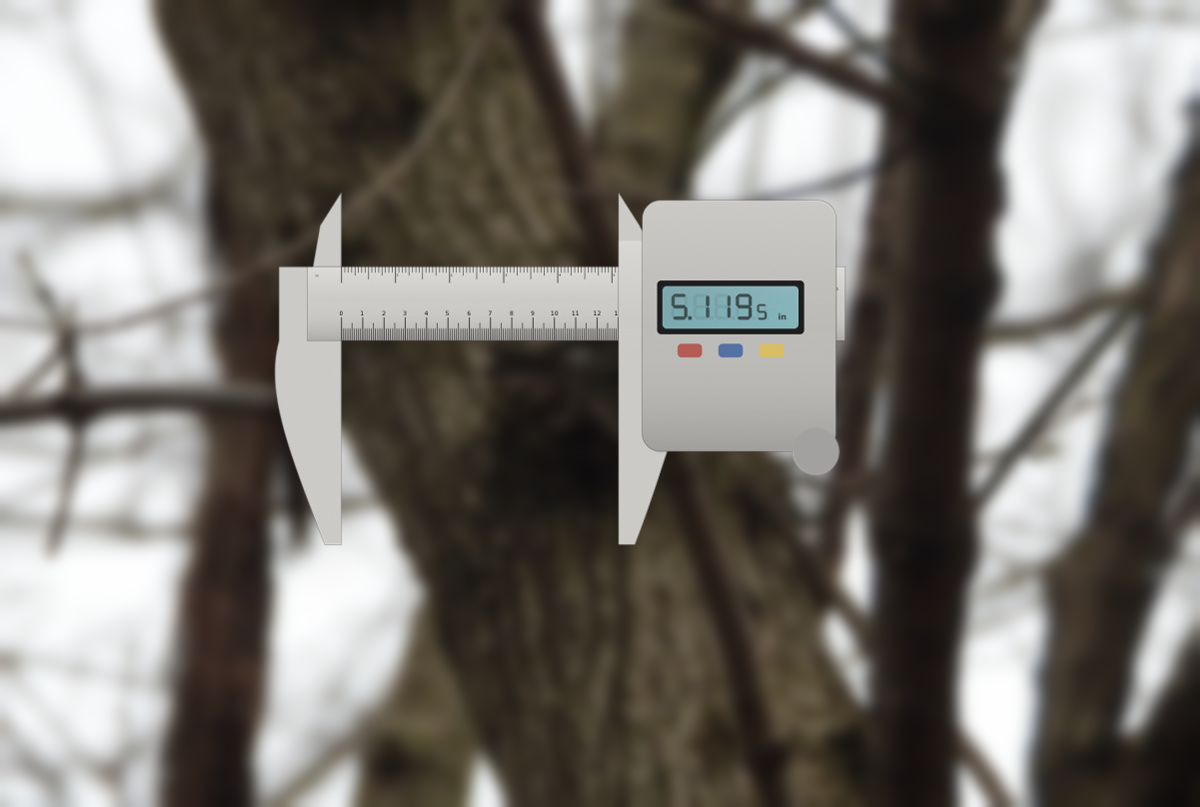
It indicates 5.1195; in
